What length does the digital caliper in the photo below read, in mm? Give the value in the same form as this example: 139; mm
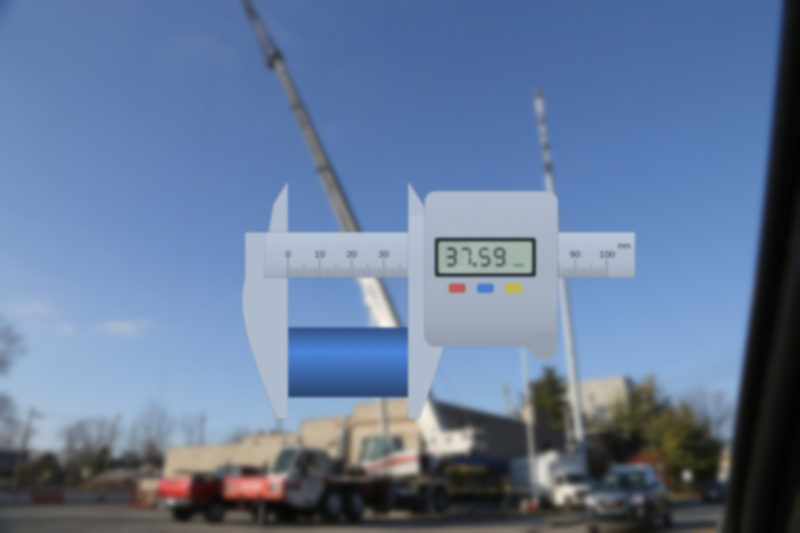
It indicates 37.59; mm
